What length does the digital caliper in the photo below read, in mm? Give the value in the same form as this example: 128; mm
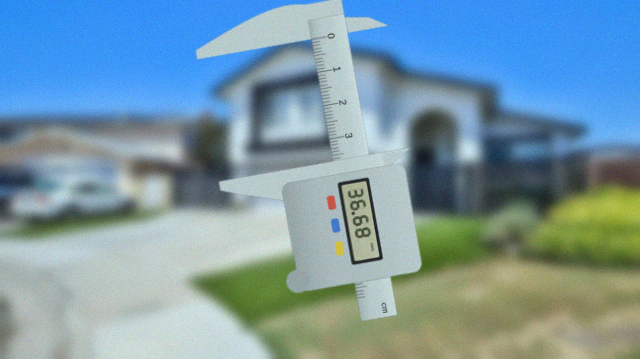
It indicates 36.68; mm
